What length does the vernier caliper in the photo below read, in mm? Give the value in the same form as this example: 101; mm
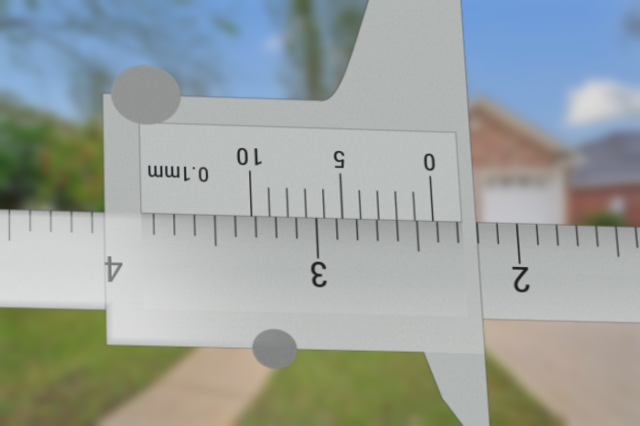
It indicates 24.2; mm
